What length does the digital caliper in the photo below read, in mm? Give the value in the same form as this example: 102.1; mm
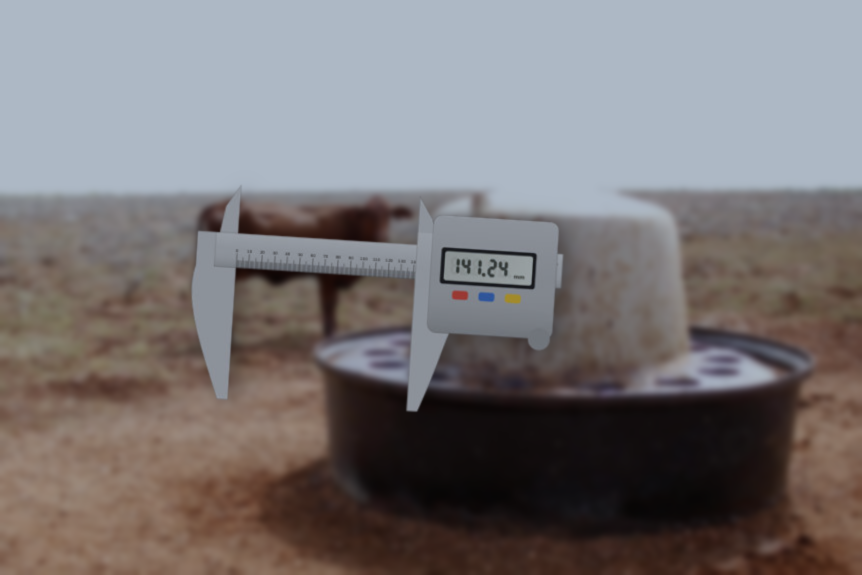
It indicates 141.24; mm
